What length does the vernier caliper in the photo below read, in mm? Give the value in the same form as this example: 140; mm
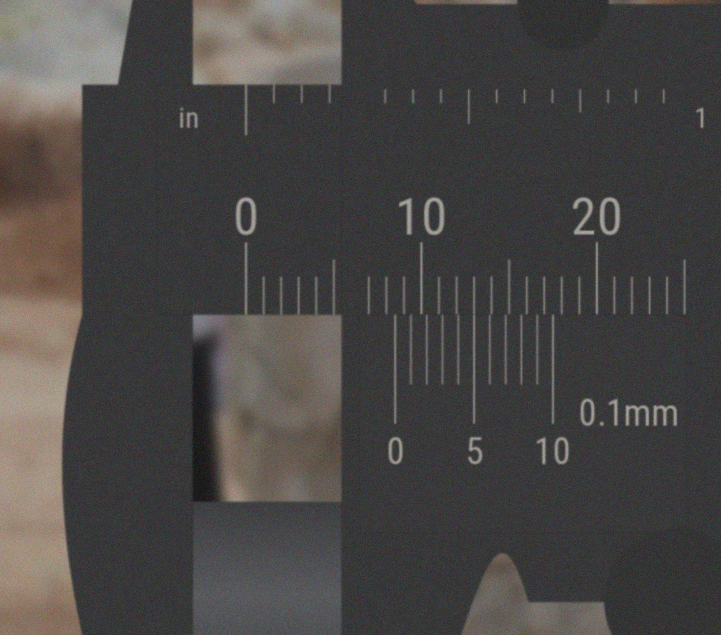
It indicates 8.5; mm
